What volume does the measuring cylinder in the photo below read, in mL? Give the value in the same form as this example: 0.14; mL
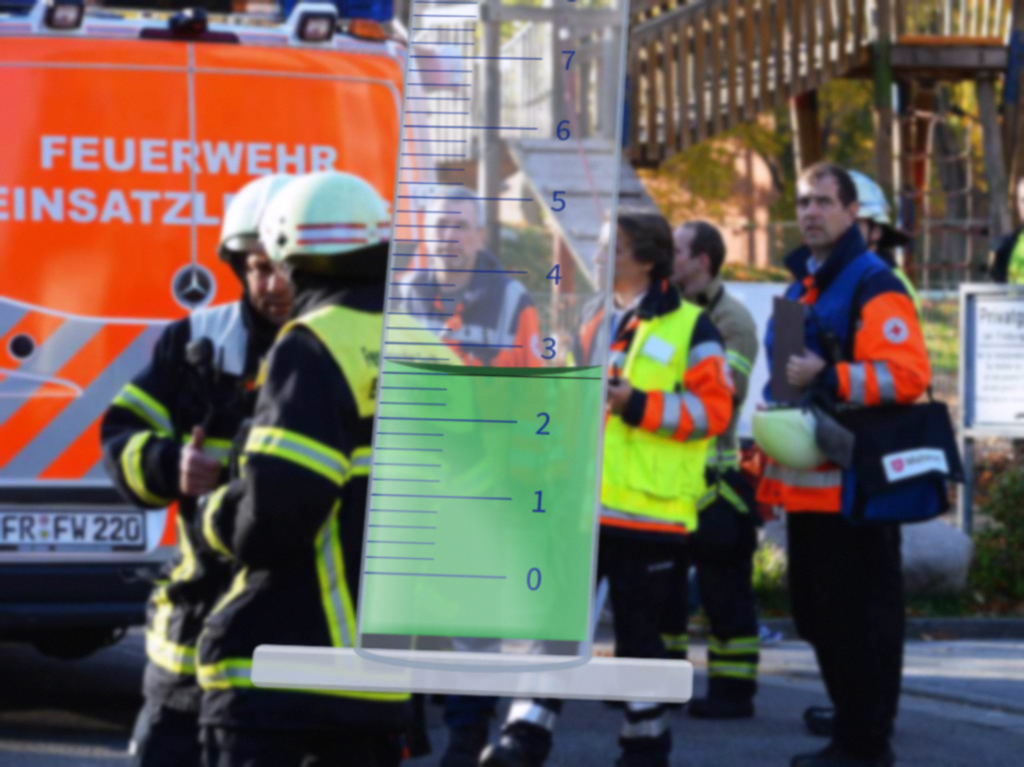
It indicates 2.6; mL
